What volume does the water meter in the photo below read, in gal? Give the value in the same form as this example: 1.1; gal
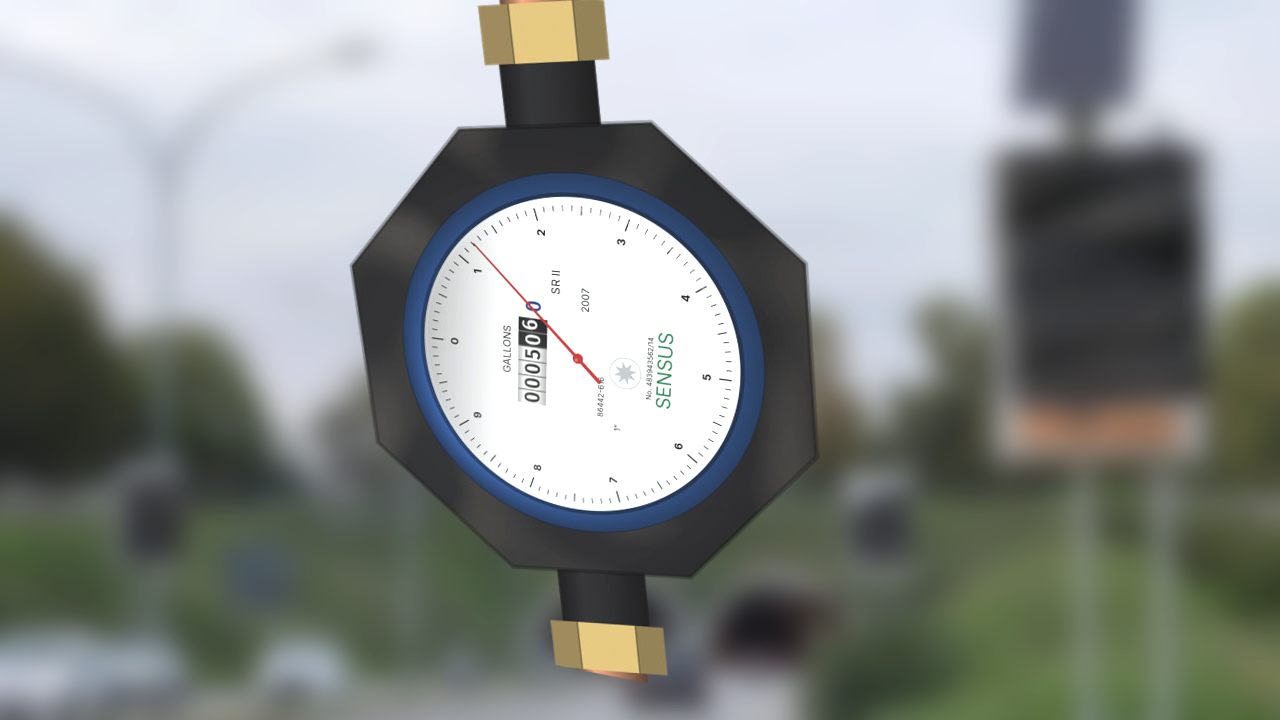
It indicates 5061.2; gal
